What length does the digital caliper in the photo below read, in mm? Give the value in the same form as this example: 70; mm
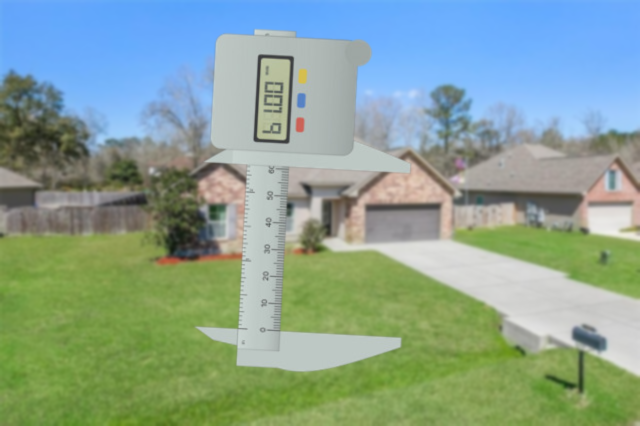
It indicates 61.00; mm
